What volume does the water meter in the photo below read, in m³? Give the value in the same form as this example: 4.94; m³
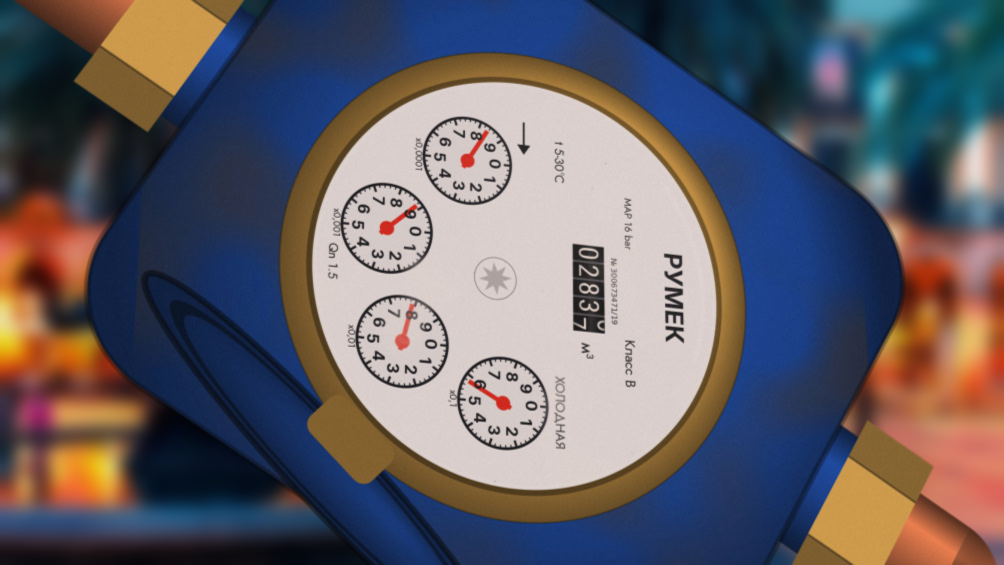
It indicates 2836.5788; m³
